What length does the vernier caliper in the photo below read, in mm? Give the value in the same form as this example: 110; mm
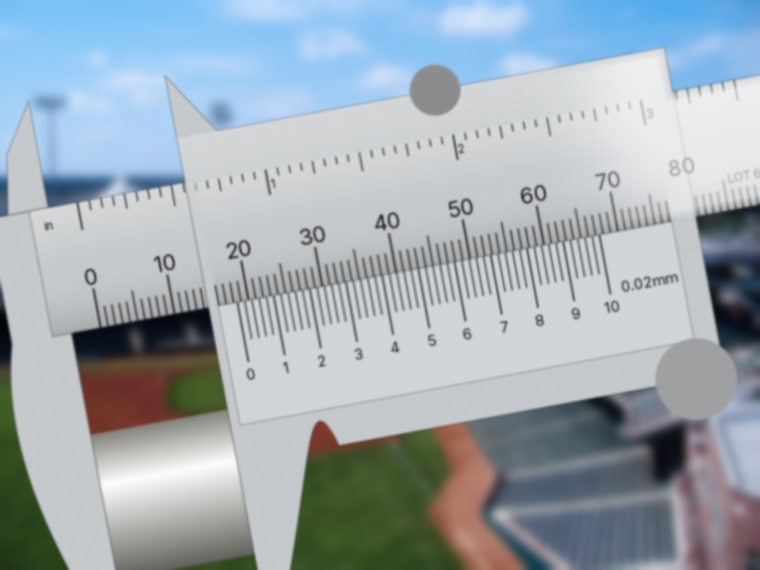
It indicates 18.5; mm
